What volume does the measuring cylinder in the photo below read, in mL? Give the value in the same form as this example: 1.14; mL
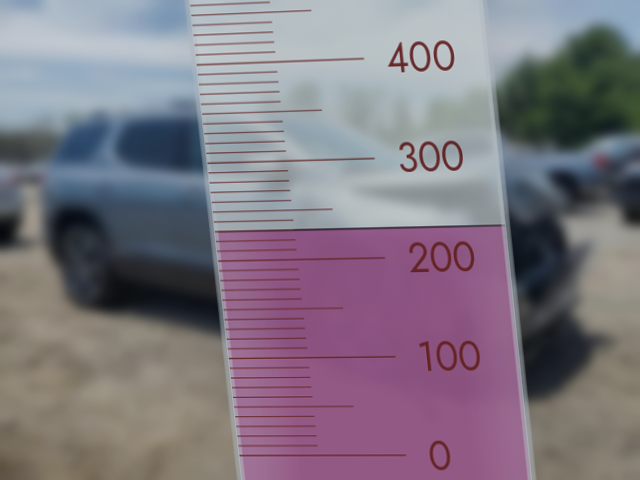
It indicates 230; mL
